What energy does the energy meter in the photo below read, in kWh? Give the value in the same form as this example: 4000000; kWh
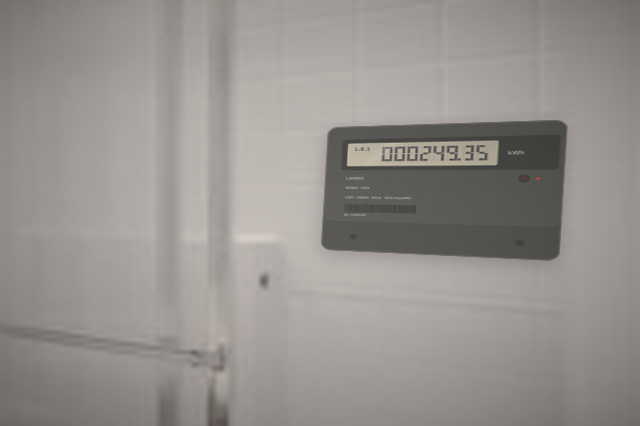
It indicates 249.35; kWh
